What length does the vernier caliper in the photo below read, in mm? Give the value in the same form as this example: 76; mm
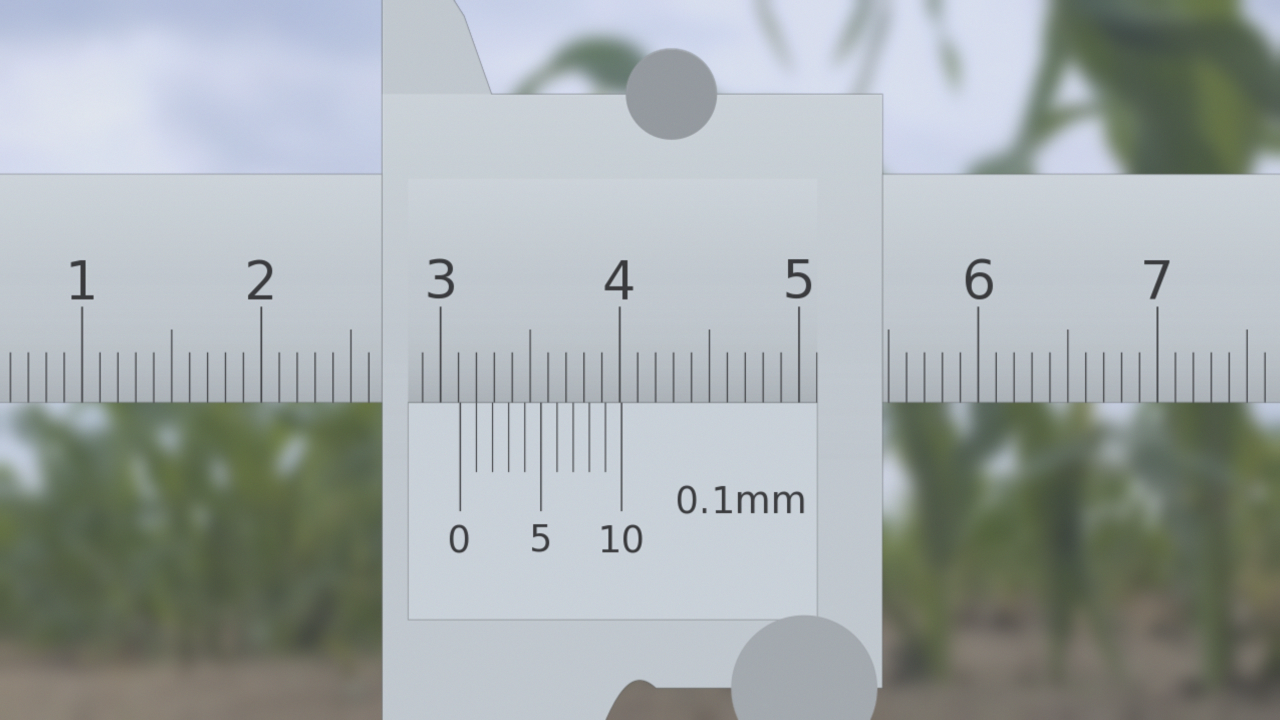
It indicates 31.1; mm
